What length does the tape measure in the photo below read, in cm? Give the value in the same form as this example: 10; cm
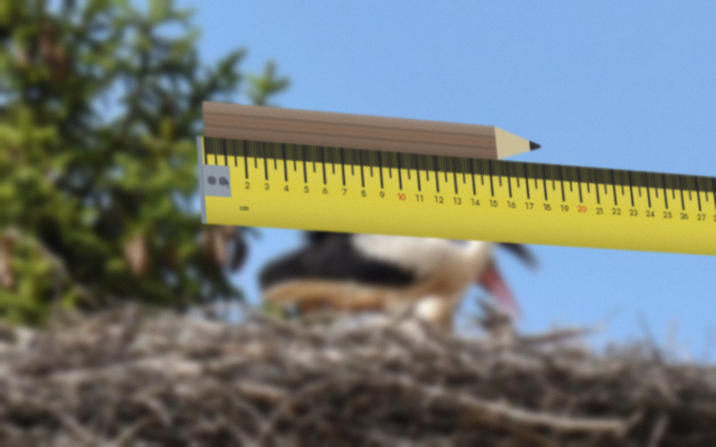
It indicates 18; cm
